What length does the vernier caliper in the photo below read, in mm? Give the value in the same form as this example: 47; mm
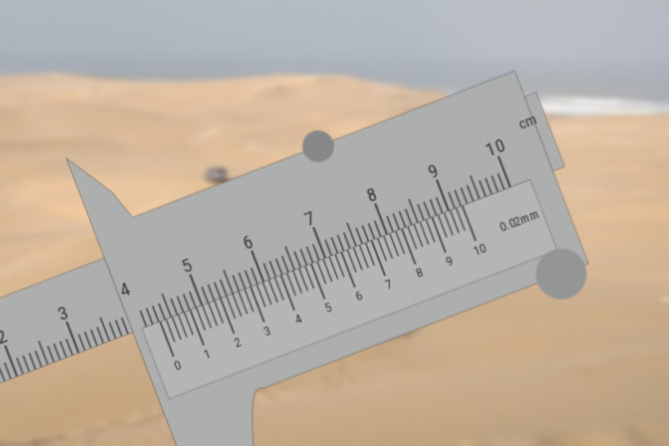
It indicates 43.2; mm
